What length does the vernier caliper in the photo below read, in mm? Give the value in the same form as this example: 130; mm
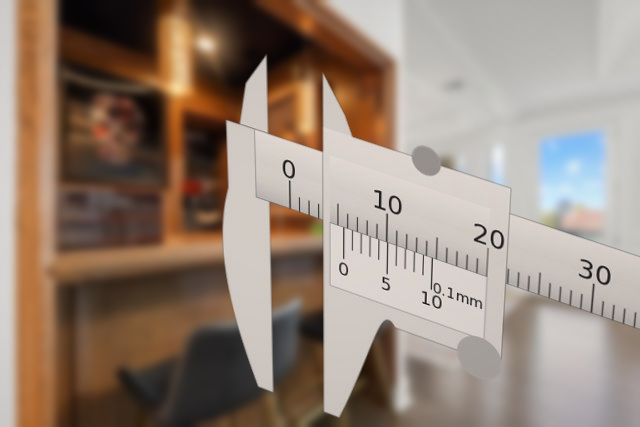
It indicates 5.6; mm
